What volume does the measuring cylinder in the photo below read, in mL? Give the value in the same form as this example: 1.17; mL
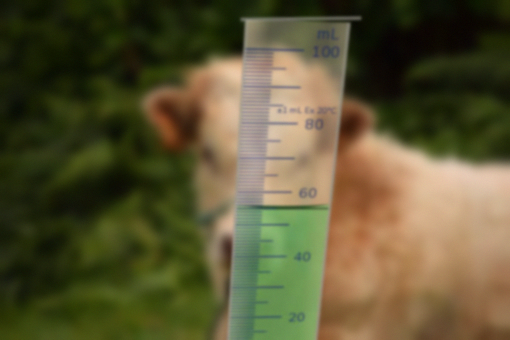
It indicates 55; mL
